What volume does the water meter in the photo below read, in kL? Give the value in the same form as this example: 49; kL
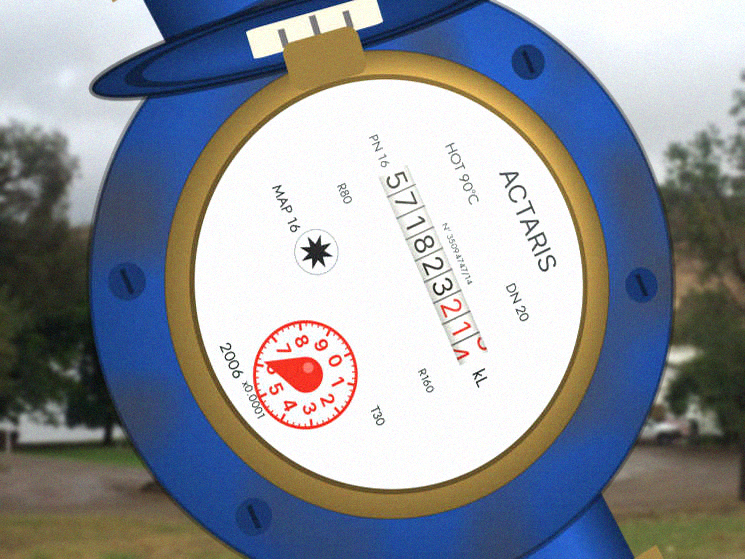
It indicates 571823.2136; kL
